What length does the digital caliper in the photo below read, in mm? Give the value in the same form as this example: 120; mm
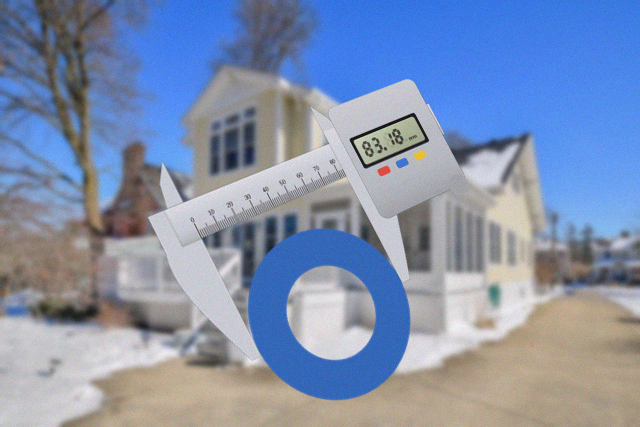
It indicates 83.18; mm
